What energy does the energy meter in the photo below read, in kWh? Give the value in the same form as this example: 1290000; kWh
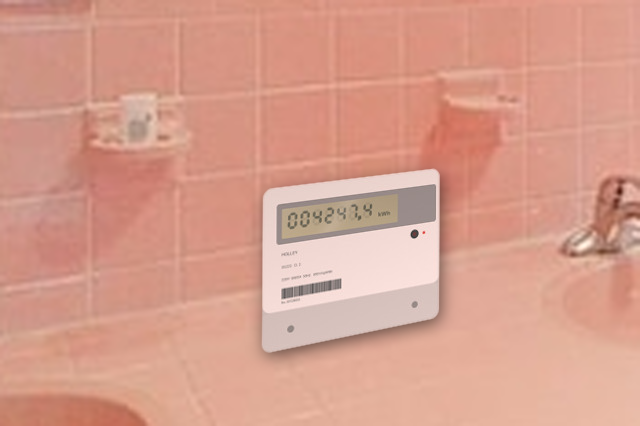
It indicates 4247.4; kWh
